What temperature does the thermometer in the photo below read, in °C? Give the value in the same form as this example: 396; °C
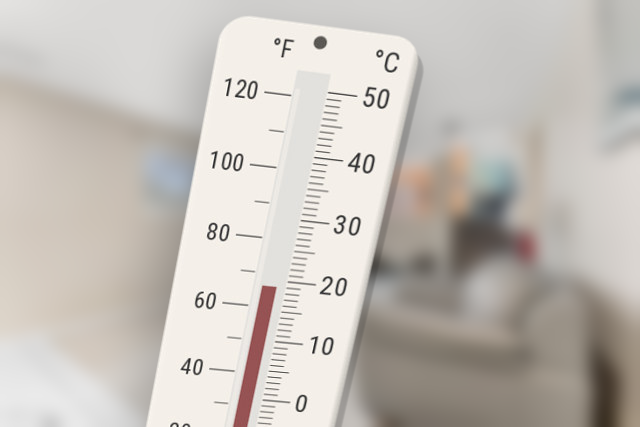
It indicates 19; °C
